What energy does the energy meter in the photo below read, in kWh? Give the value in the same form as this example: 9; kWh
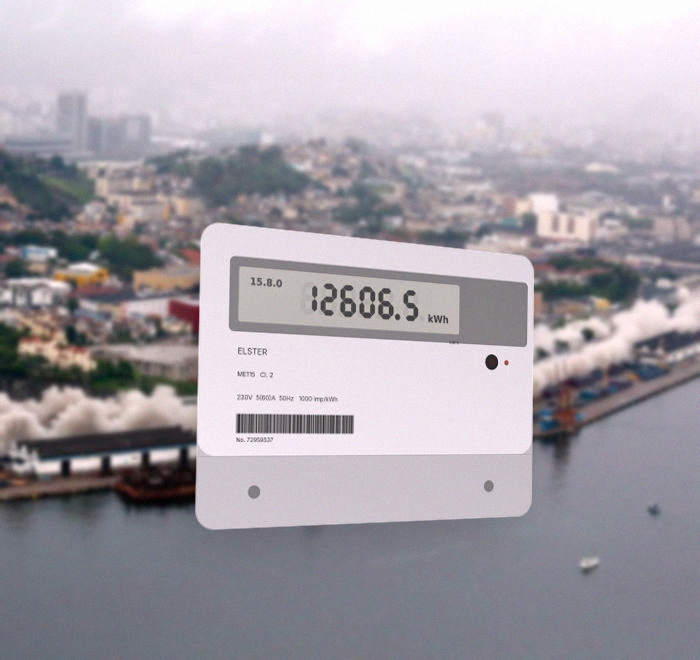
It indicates 12606.5; kWh
